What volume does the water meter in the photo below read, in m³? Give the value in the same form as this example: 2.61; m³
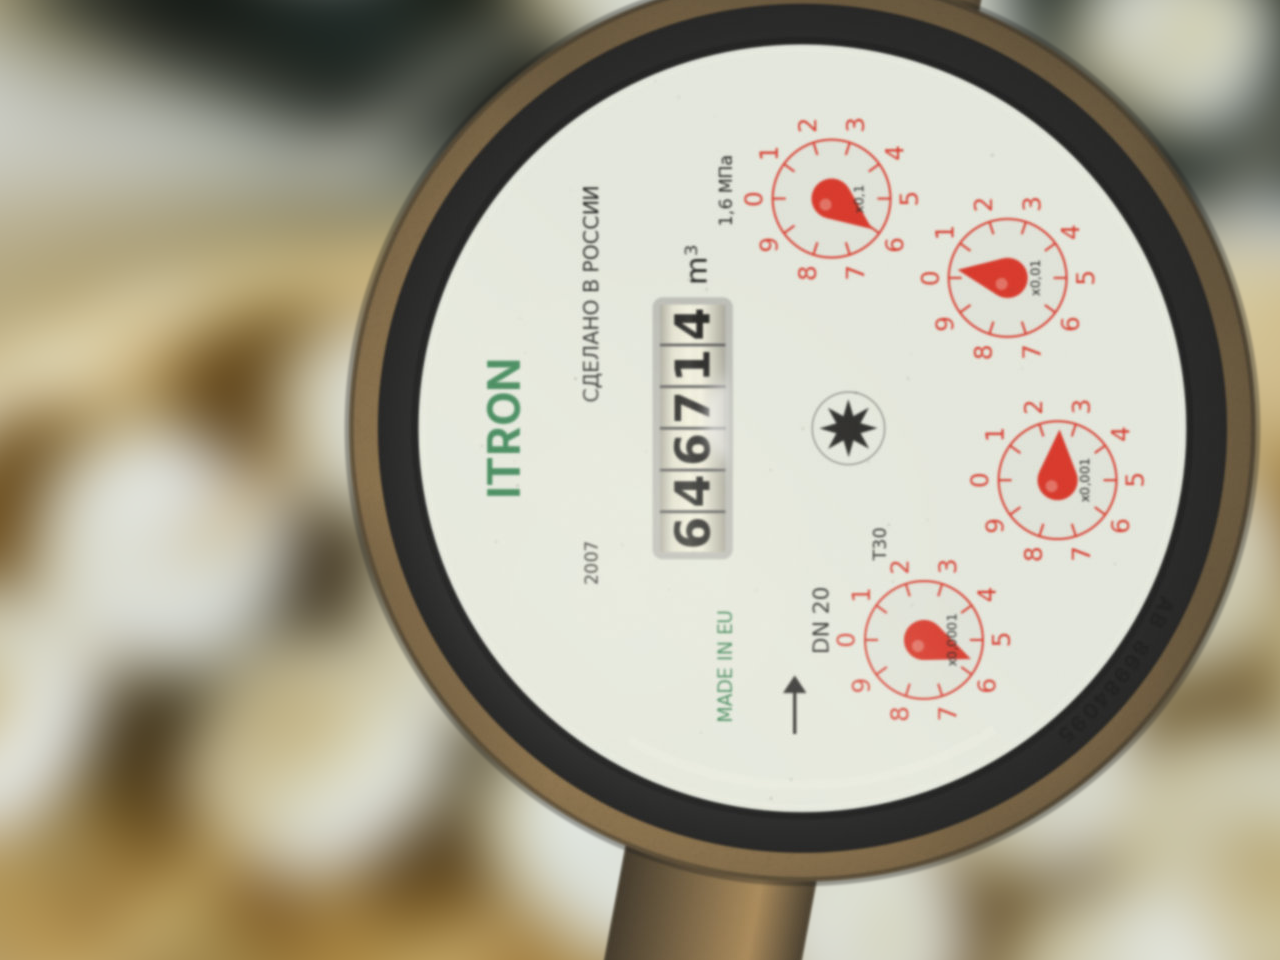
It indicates 646714.6025; m³
